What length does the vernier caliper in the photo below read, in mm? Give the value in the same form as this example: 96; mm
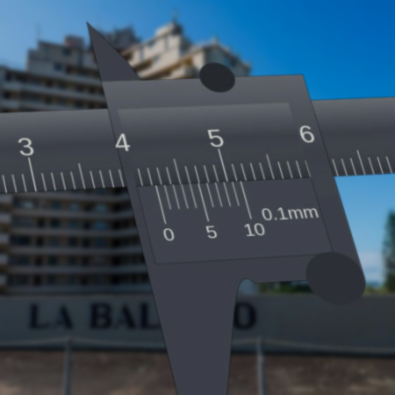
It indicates 42.4; mm
